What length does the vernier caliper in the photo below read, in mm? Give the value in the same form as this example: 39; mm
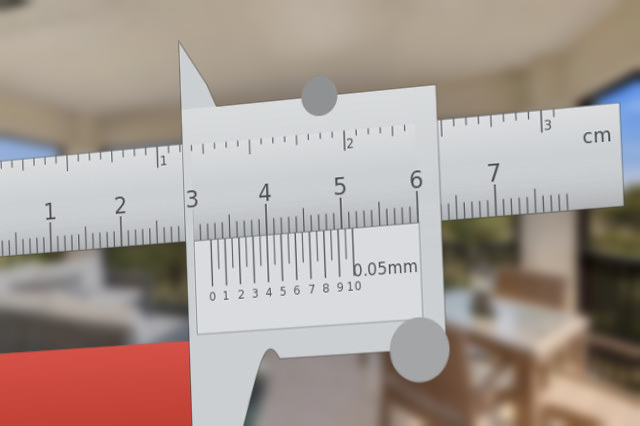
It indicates 32.4; mm
